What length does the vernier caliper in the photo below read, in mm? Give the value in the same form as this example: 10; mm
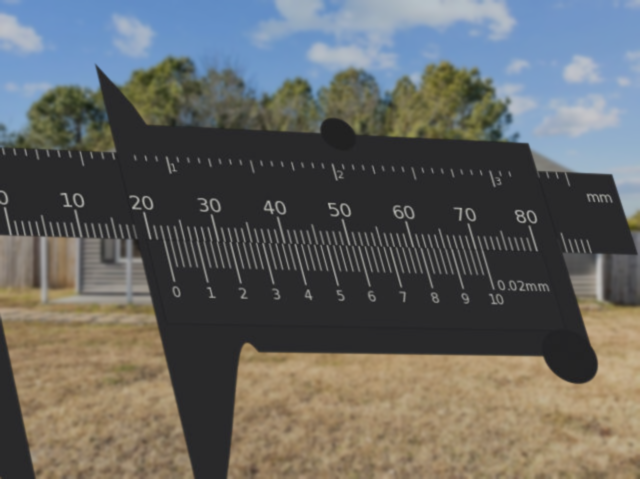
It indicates 22.0; mm
